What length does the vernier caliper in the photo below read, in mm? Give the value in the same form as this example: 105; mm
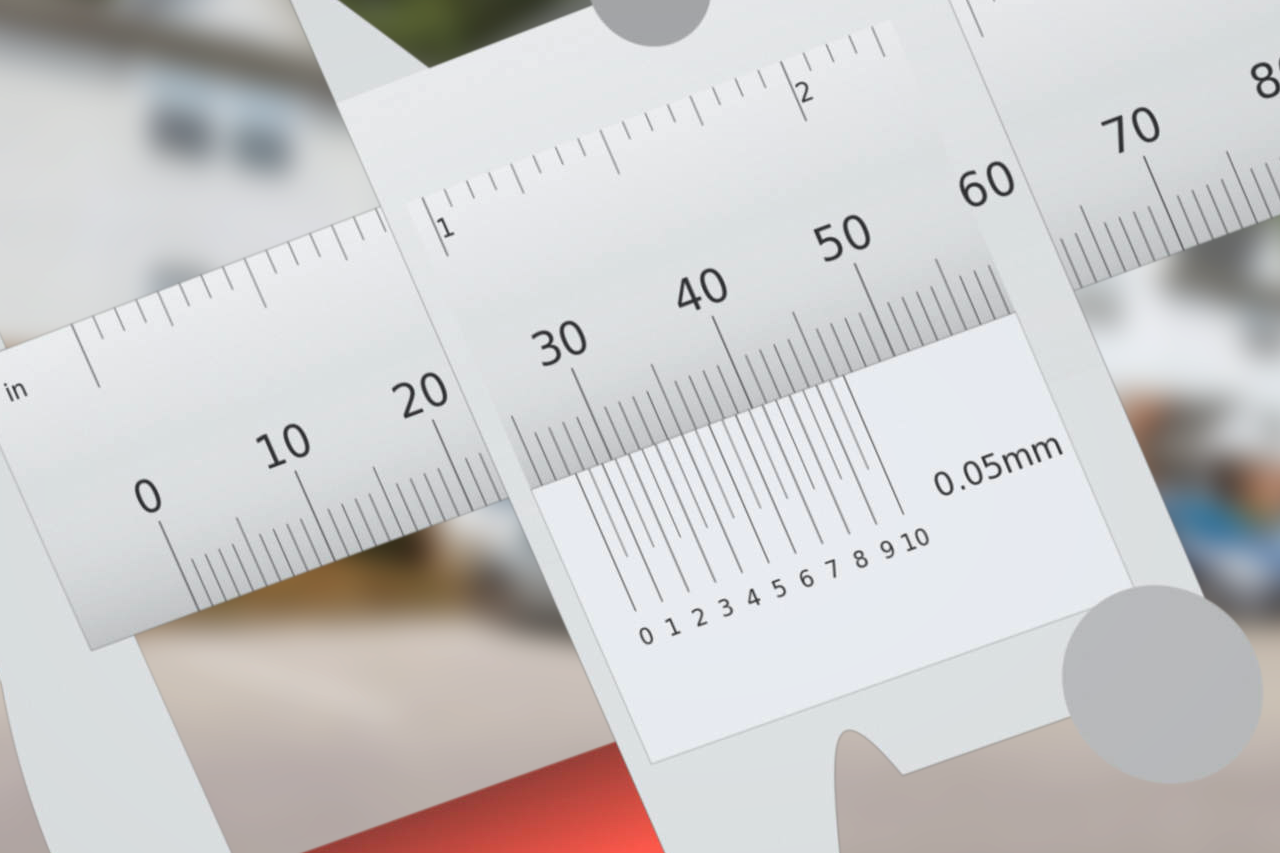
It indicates 27.4; mm
